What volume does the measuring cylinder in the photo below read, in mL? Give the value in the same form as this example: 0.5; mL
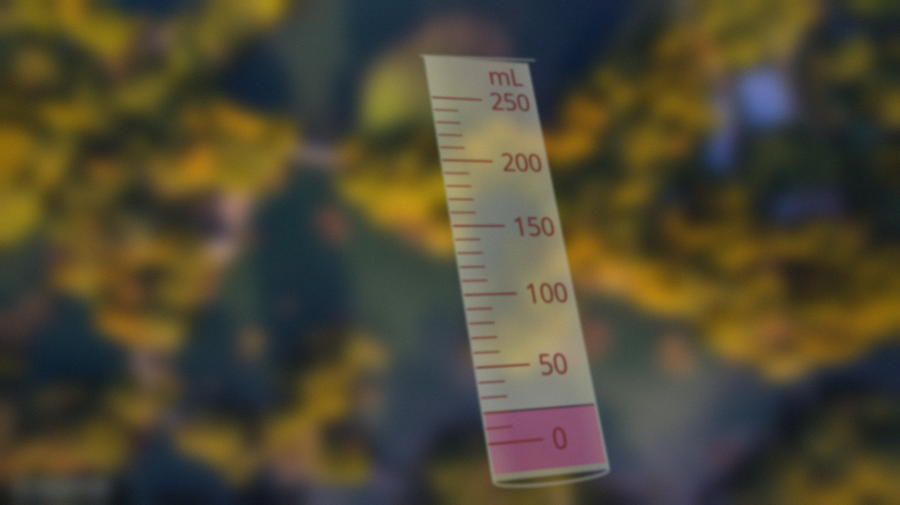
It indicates 20; mL
